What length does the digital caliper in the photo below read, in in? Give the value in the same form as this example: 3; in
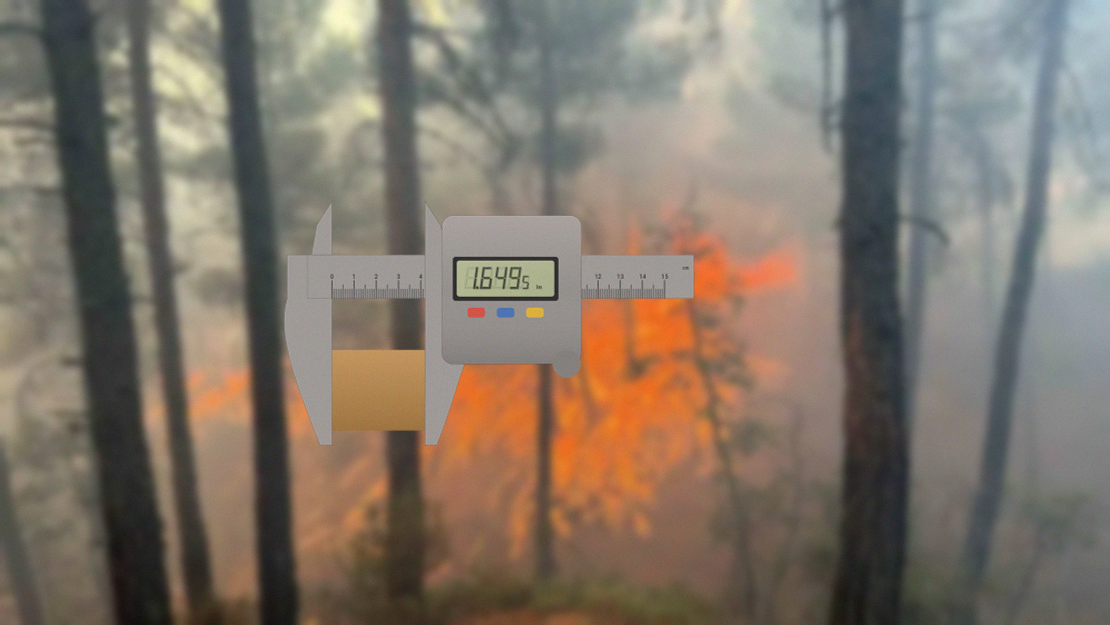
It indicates 1.6495; in
